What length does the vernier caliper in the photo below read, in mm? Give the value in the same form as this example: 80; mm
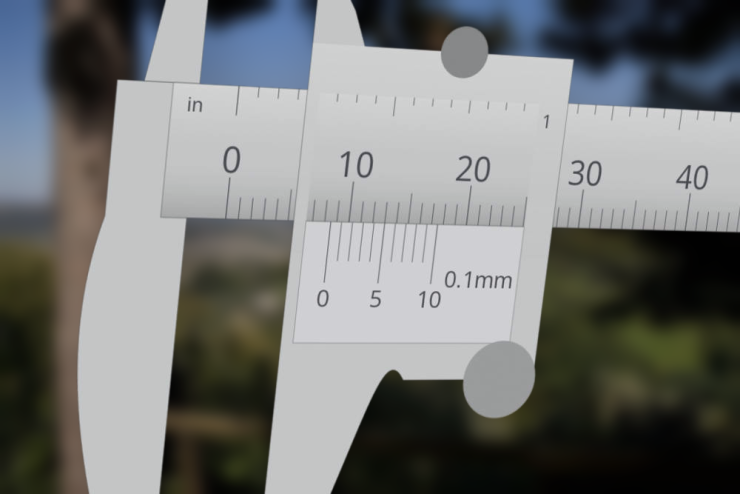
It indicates 8.5; mm
